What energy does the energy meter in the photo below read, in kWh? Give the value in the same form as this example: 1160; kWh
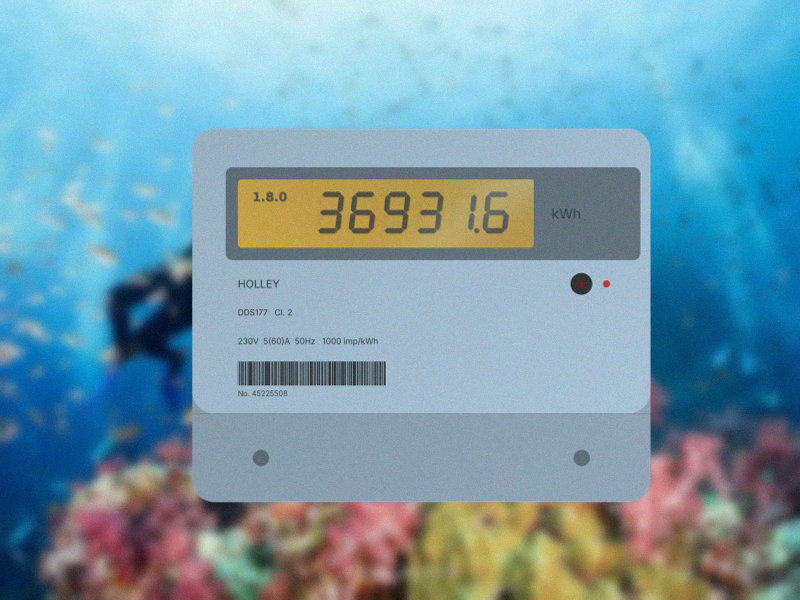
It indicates 36931.6; kWh
